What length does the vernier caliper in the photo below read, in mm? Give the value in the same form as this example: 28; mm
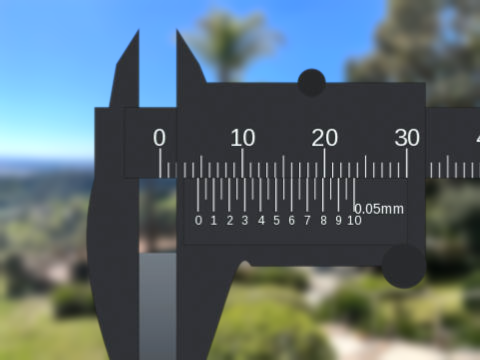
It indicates 4.6; mm
